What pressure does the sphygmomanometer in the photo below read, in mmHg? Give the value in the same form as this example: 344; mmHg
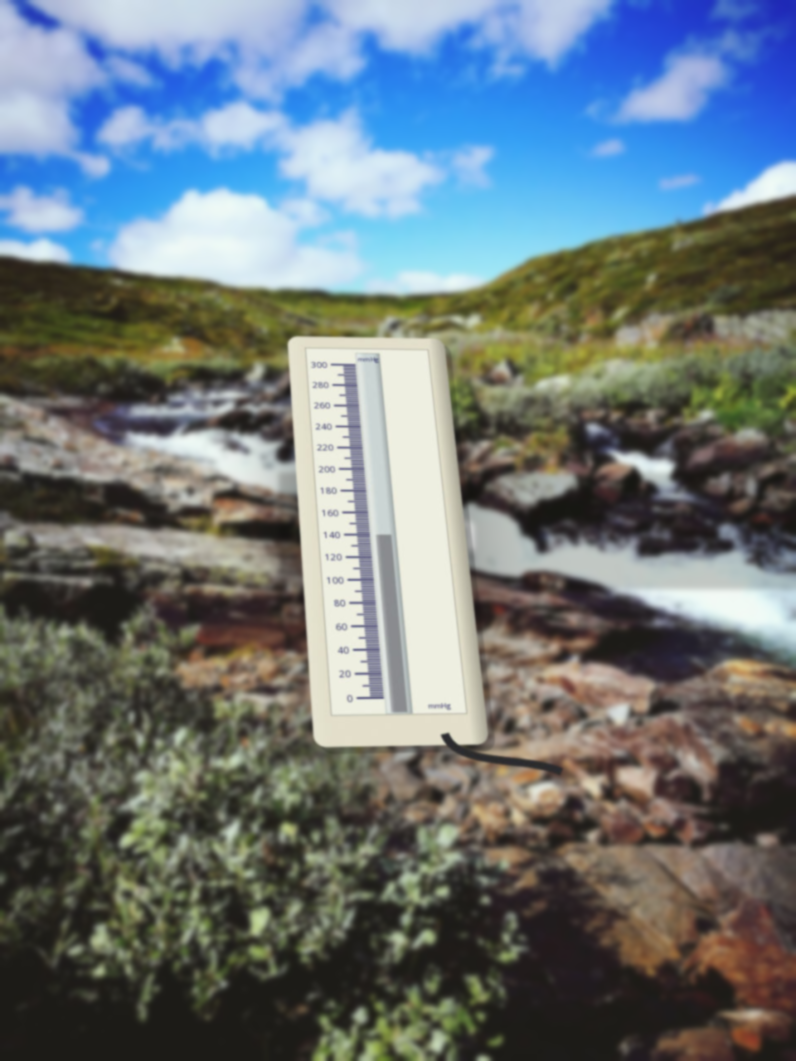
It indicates 140; mmHg
